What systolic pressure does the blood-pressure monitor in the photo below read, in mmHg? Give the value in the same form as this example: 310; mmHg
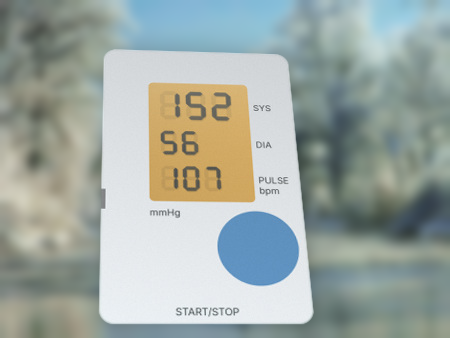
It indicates 152; mmHg
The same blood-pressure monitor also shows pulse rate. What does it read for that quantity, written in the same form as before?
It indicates 107; bpm
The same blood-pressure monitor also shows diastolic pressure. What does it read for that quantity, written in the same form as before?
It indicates 56; mmHg
